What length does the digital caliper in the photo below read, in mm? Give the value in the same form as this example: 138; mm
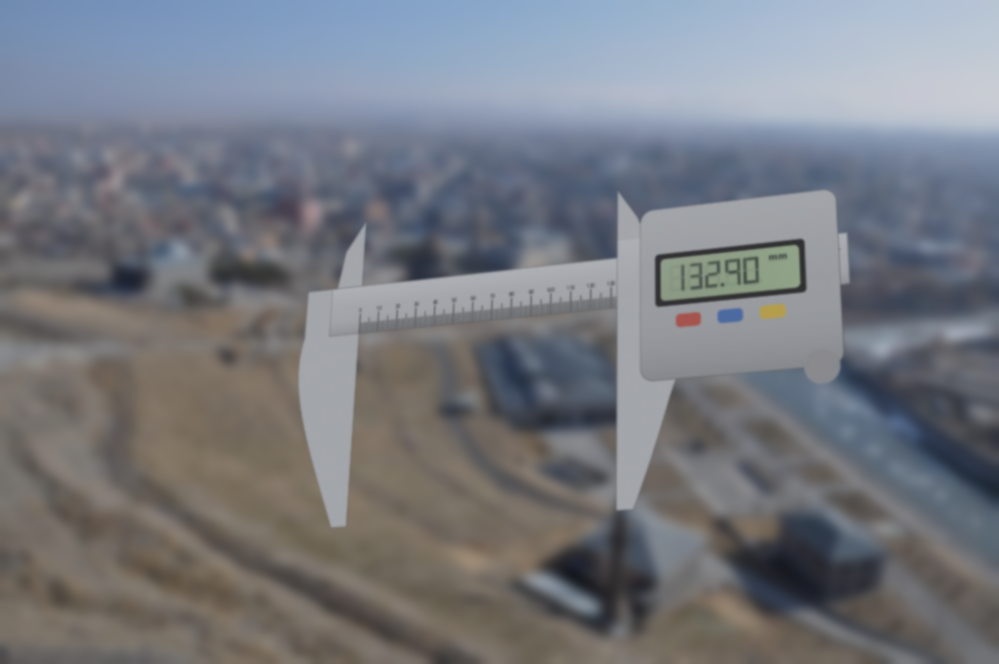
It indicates 132.90; mm
